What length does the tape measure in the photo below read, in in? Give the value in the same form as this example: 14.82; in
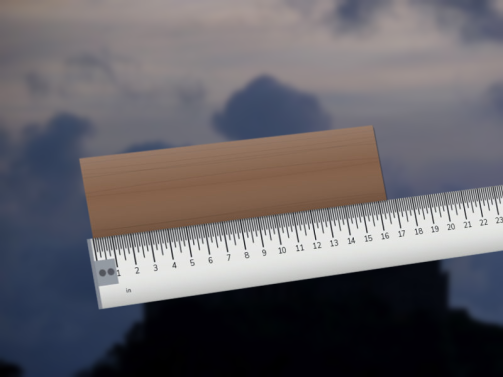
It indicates 16.5; in
